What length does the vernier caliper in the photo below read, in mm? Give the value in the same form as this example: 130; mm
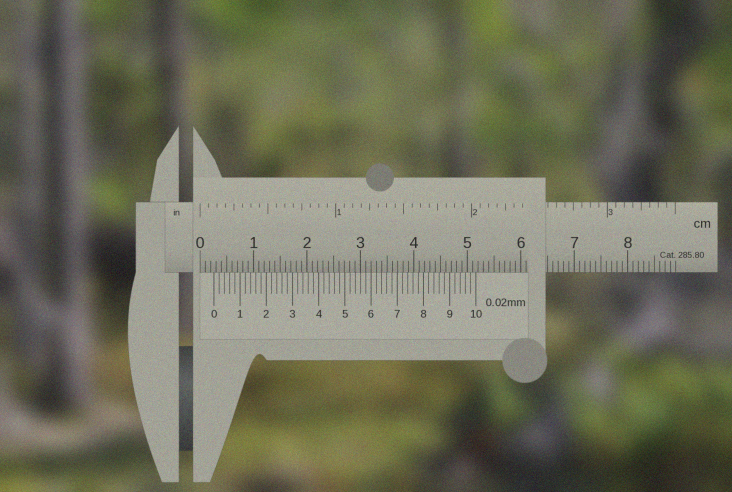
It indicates 2.6; mm
